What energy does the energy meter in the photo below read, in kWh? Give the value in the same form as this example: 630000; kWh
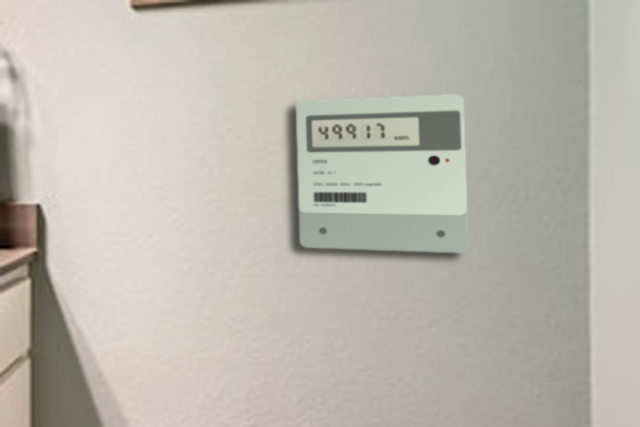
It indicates 49917; kWh
